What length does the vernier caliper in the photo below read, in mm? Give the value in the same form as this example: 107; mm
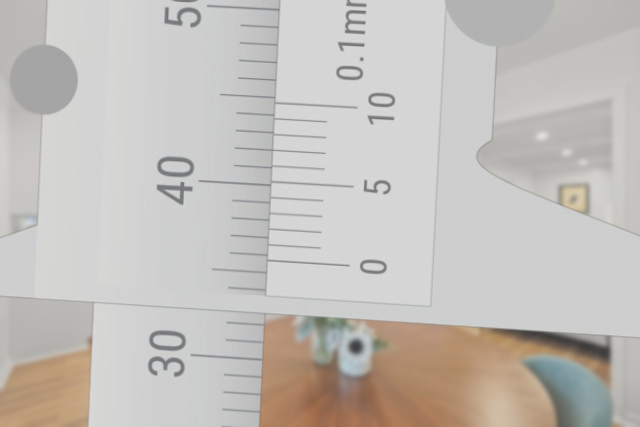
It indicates 35.7; mm
